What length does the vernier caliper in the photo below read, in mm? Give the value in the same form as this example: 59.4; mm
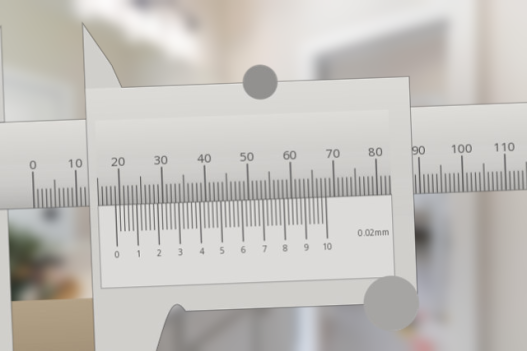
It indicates 19.0; mm
